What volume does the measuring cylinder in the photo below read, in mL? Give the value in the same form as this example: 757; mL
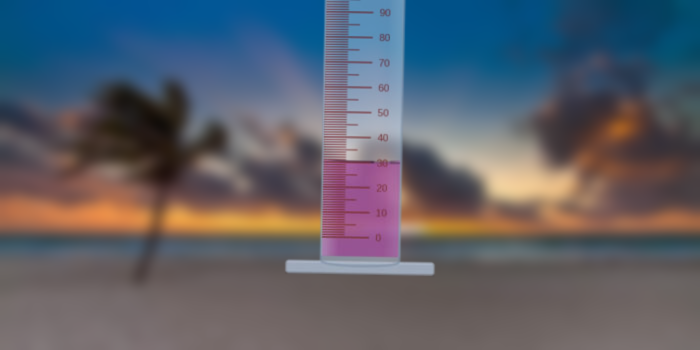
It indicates 30; mL
